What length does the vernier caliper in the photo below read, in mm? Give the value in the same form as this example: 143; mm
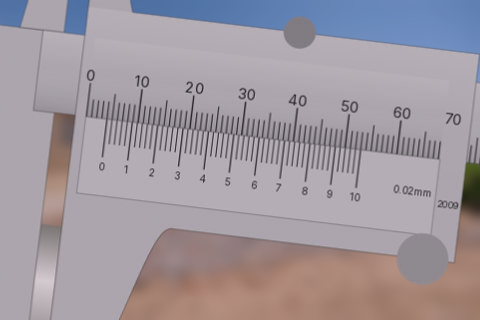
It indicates 4.0; mm
